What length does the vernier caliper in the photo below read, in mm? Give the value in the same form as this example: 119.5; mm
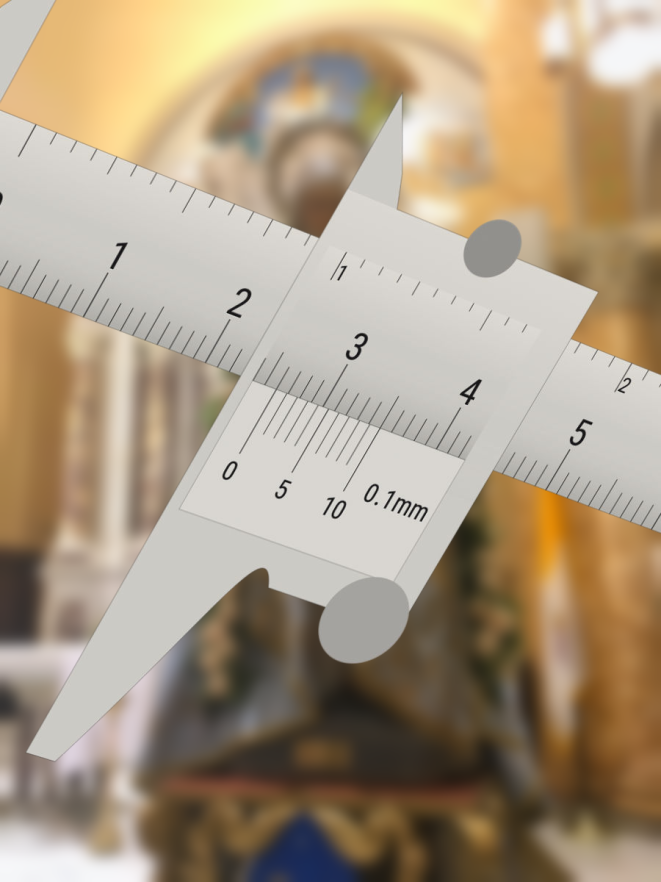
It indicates 26.0; mm
